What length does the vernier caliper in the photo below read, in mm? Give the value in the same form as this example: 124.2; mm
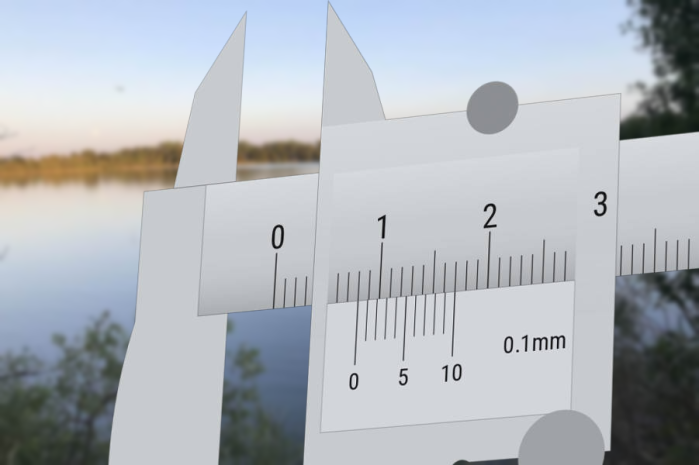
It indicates 8.0; mm
